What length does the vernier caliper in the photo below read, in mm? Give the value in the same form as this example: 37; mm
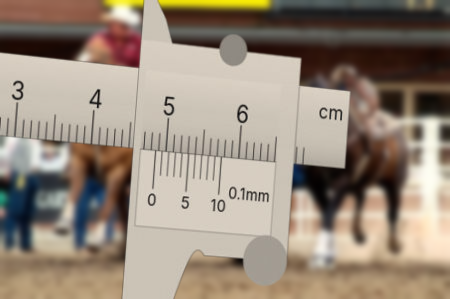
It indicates 48.6; mm
